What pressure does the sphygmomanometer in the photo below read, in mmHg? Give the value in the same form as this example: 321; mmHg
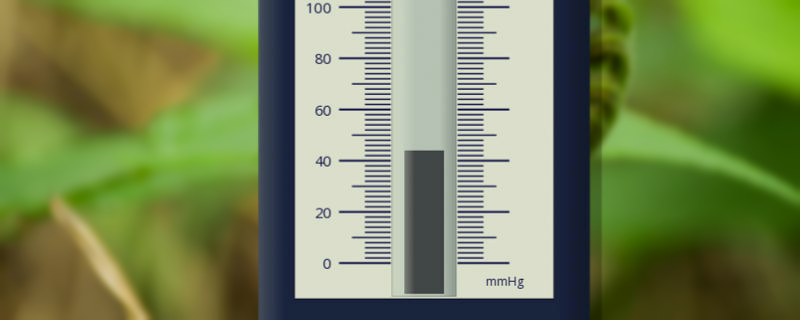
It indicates 44; mmHg
